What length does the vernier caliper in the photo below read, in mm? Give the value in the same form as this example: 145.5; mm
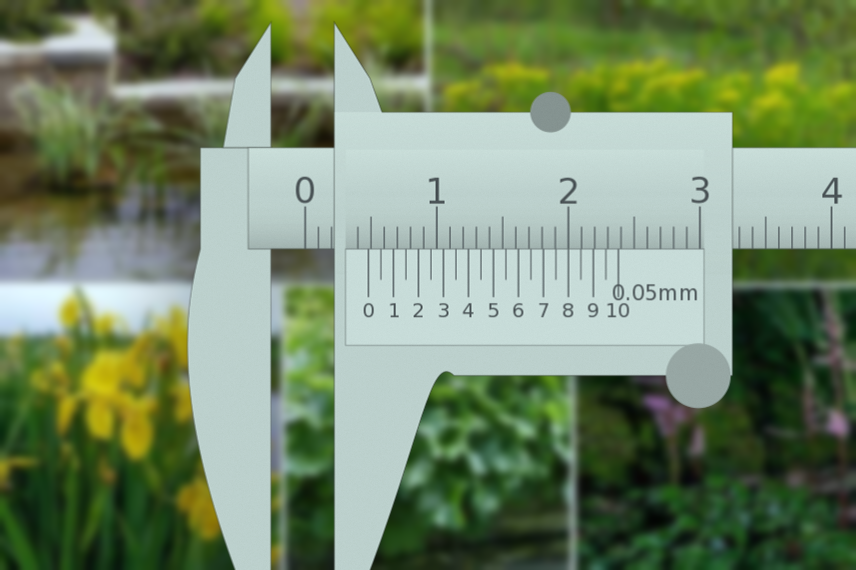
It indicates 4.8; mm
